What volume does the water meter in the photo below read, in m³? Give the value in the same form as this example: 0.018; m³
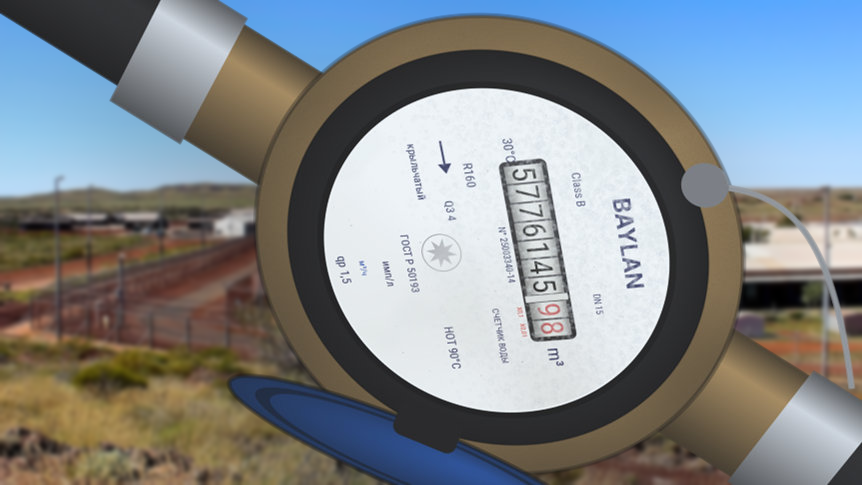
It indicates 5776145.98; m³
